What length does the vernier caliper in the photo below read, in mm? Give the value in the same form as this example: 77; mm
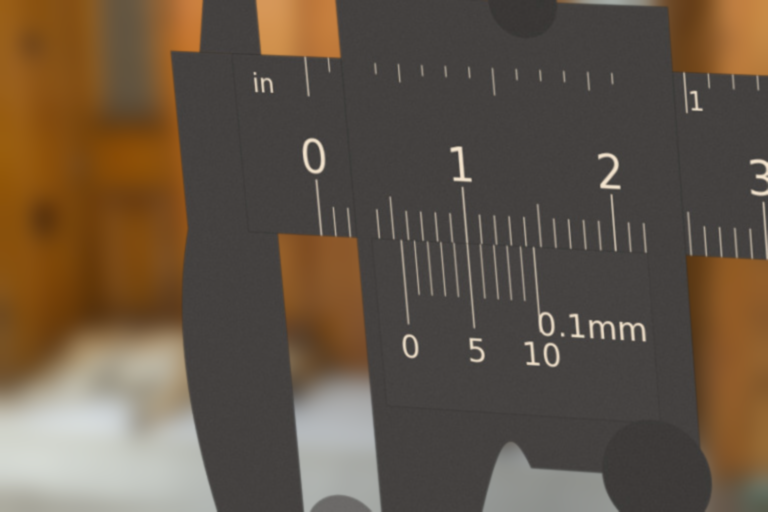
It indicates 5.5; mm
